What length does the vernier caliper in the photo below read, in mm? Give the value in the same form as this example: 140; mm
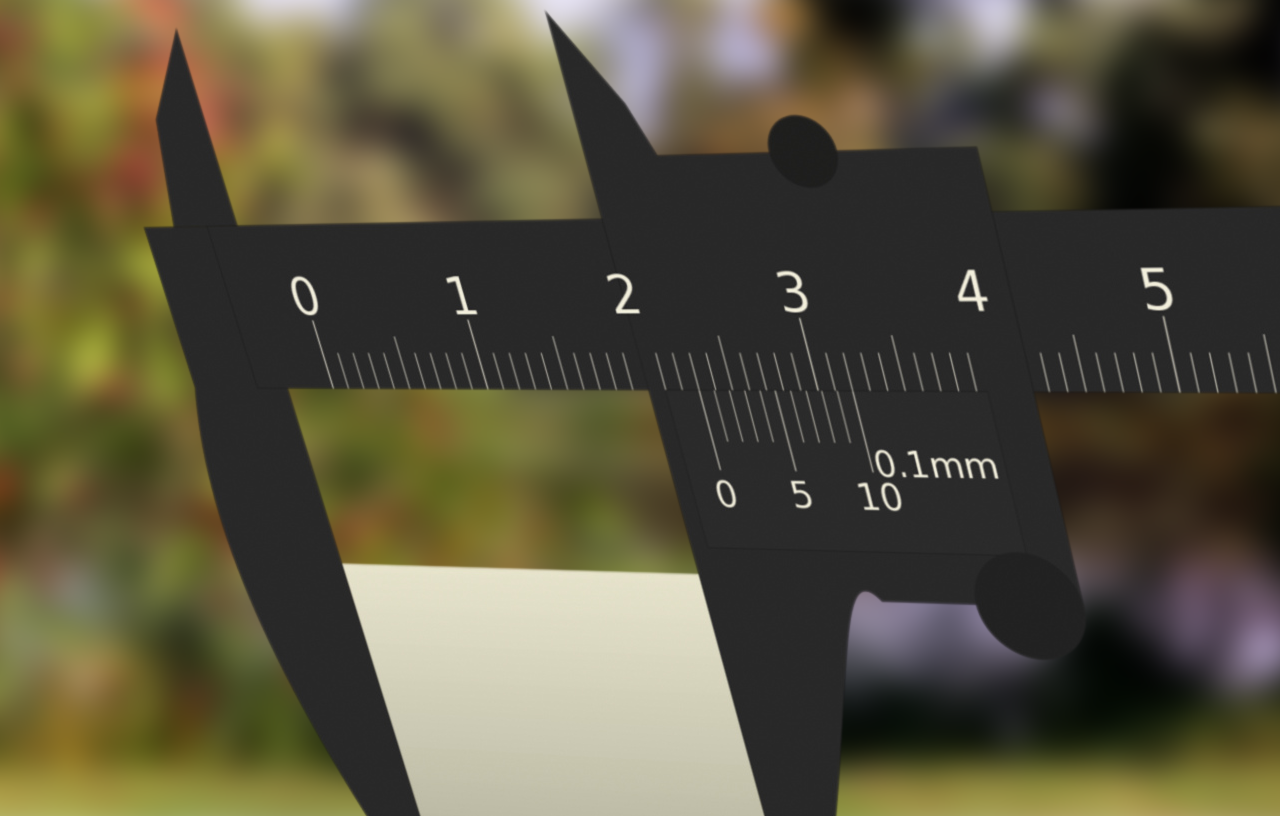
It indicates 23.0; mm
